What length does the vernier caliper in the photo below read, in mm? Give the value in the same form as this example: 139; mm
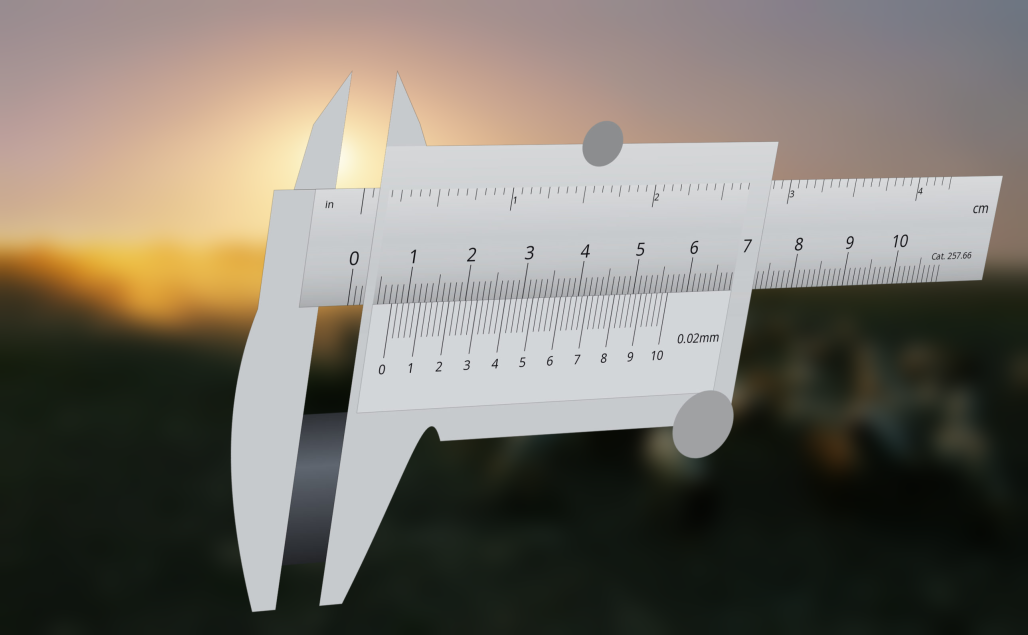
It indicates 7.4; mm
